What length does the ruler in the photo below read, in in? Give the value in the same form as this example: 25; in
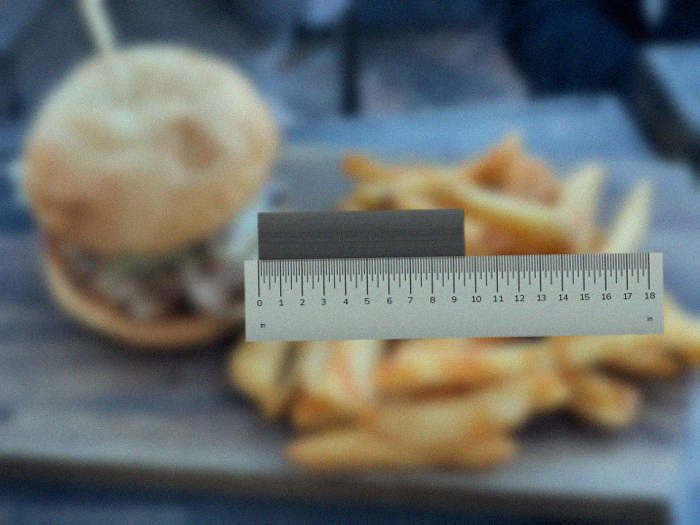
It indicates 9.5; in
